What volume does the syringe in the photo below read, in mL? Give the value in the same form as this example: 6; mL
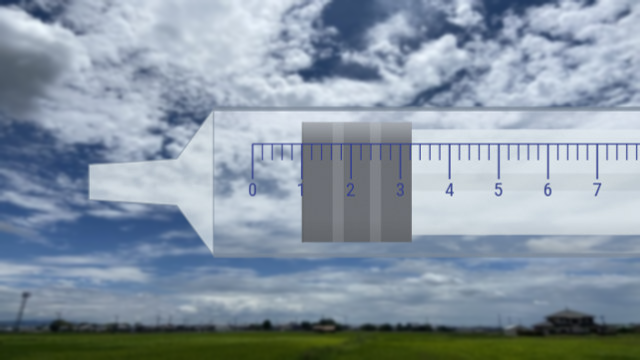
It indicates 1; mL
